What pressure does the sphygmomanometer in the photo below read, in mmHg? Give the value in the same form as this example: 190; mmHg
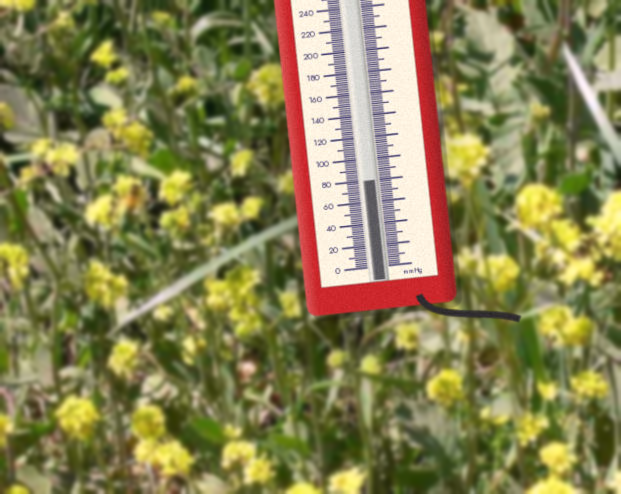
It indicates 80; mmHg
